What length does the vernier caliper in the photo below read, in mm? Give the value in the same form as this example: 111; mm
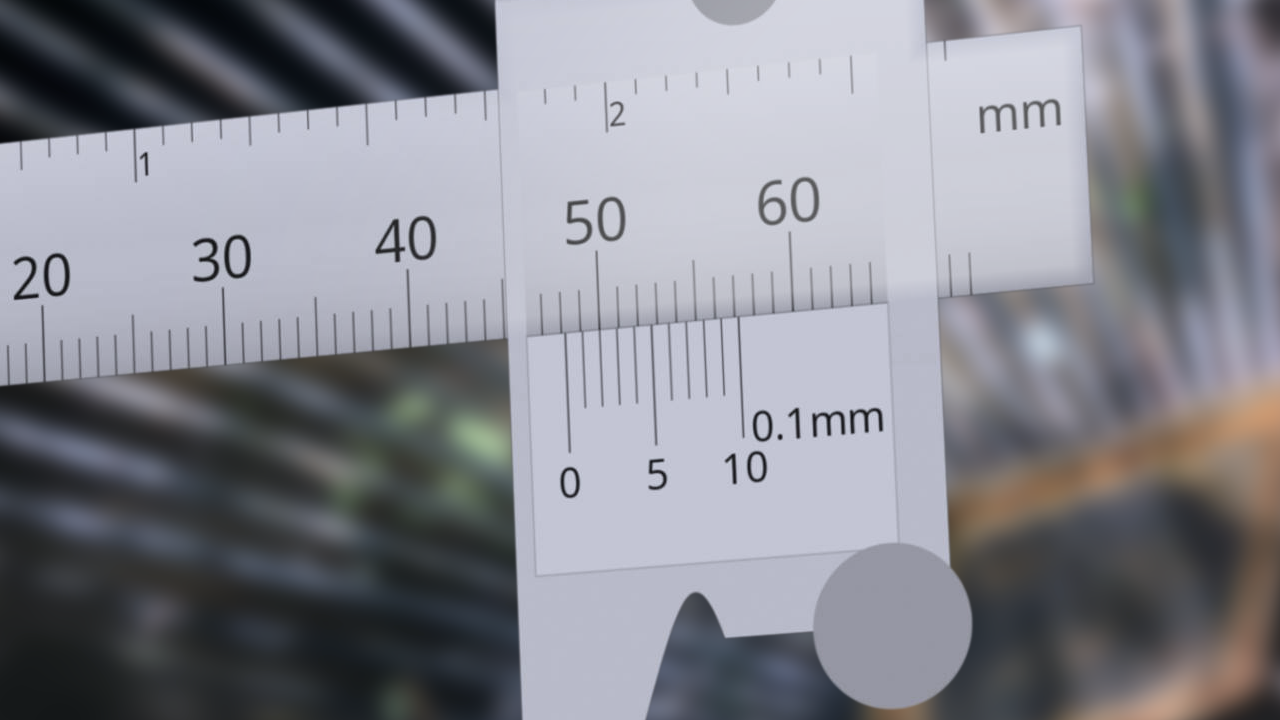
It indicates 48.2; mm
